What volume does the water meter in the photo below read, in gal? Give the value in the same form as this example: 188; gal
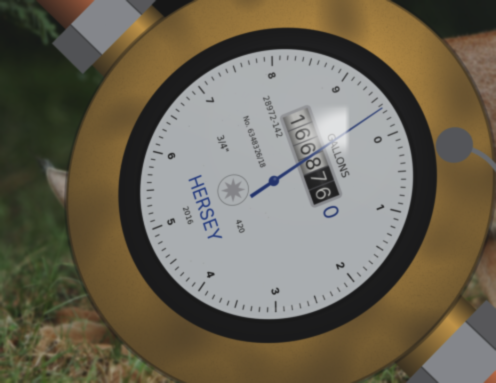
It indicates 1668759.6; gal
